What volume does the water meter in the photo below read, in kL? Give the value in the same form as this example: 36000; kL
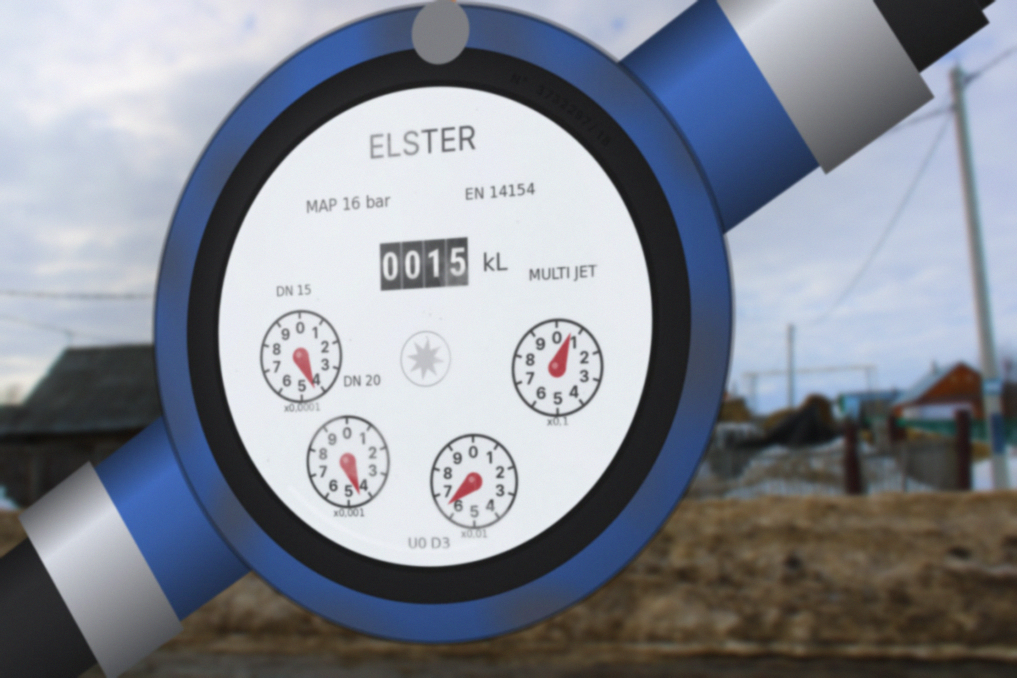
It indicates 15.0644; kL
